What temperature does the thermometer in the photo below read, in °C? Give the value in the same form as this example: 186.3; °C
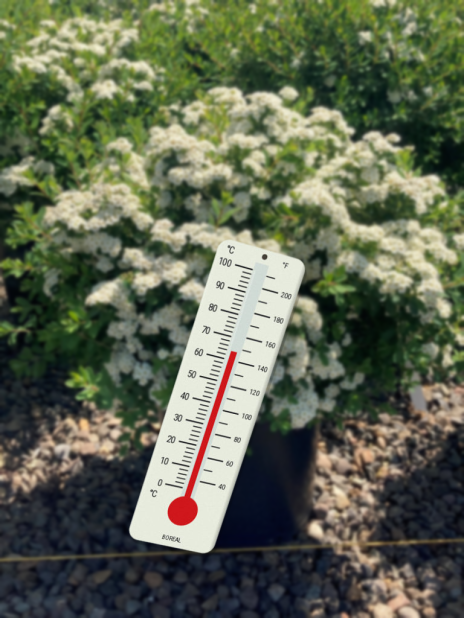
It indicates 64; °C
